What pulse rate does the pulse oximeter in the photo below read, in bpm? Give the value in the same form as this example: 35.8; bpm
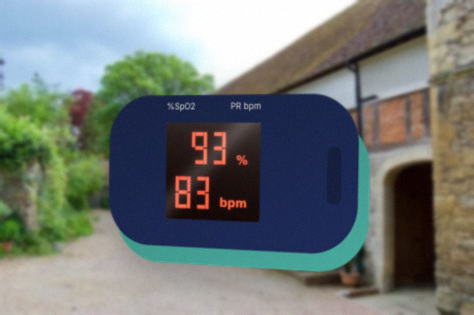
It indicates 83; bpm
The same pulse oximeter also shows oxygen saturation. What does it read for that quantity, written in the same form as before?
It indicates 93; %
